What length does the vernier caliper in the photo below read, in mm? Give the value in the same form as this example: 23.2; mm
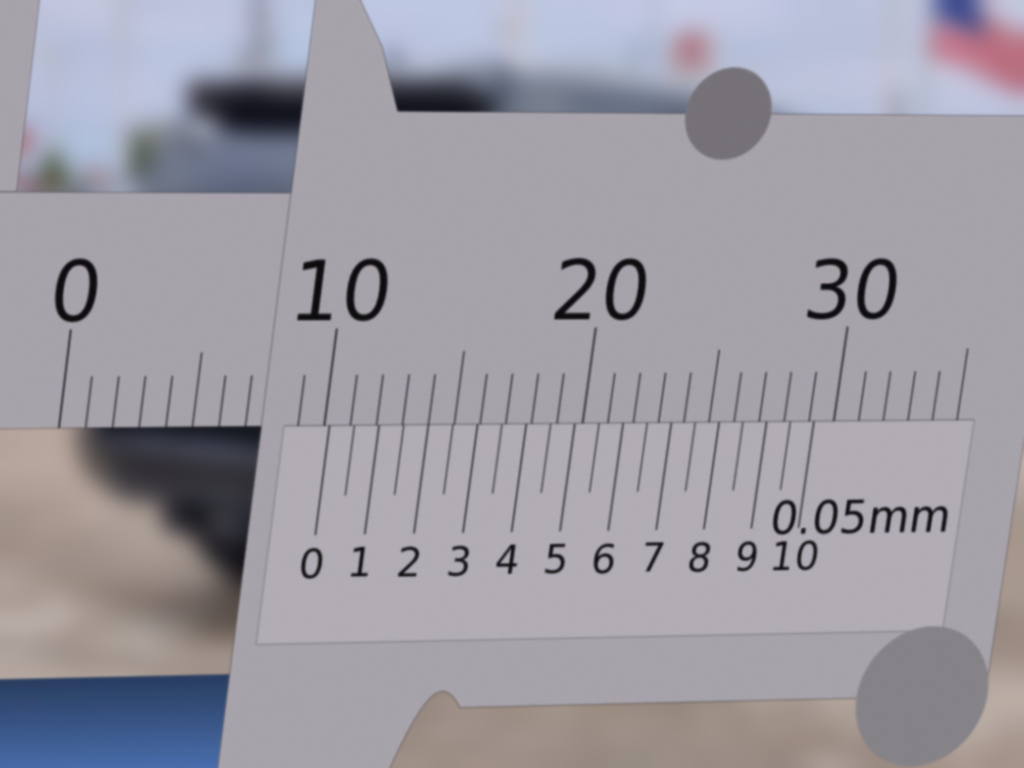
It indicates 10.2; mm
